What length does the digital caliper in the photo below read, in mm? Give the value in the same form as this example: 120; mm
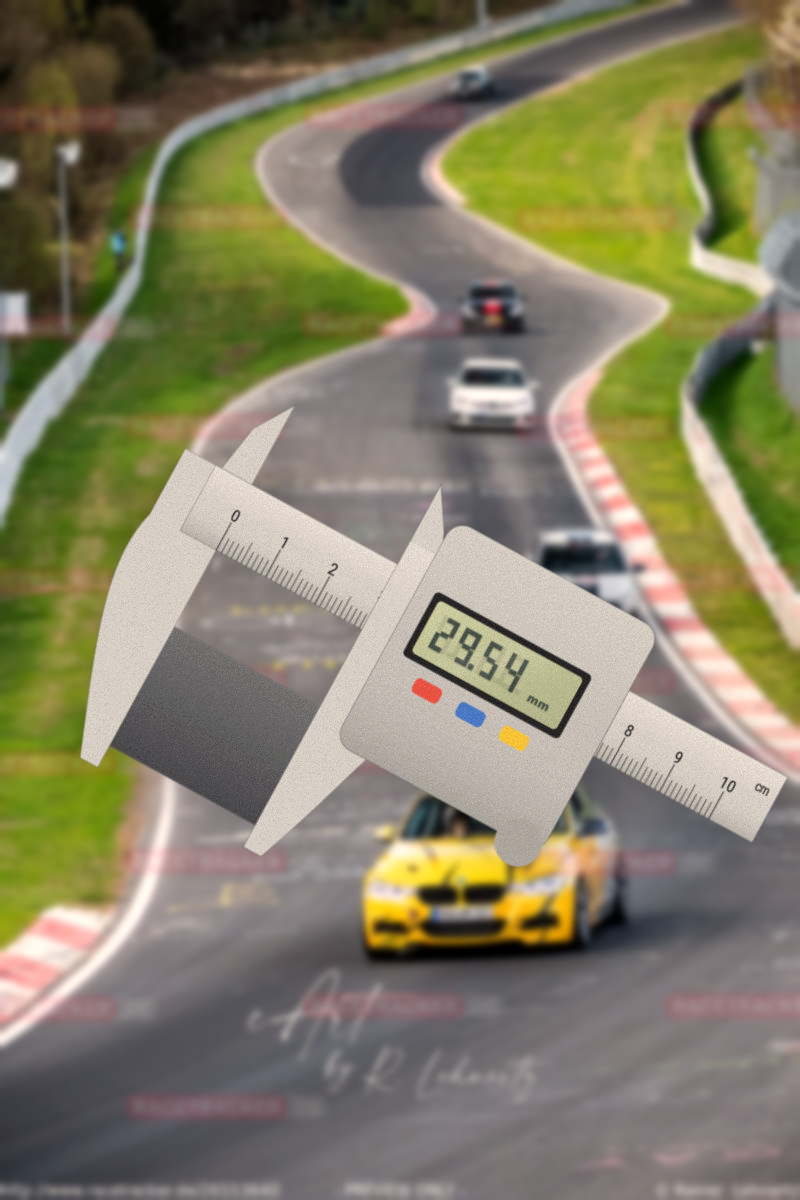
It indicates 29.54; mm
